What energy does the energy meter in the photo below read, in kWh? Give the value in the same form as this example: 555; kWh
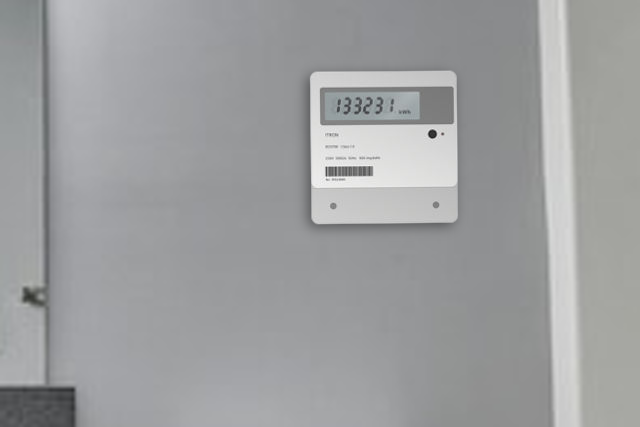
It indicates 133231; kWh
